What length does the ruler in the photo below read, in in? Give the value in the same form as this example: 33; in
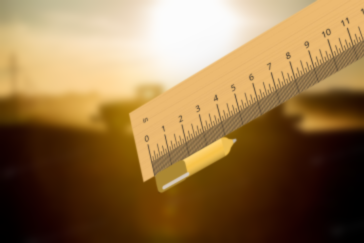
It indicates 4.5; in
